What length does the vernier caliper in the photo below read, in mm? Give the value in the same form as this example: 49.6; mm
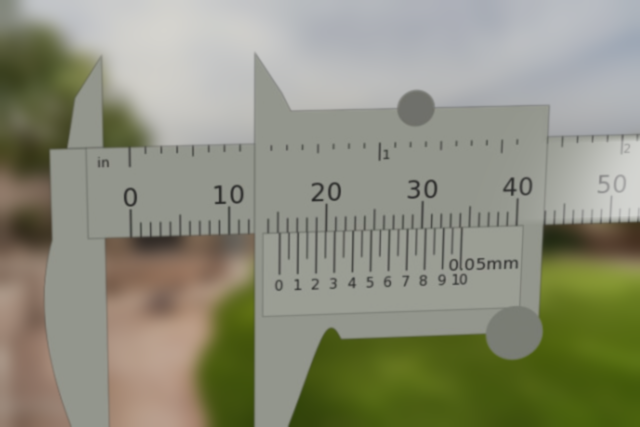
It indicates 15.2; mm
